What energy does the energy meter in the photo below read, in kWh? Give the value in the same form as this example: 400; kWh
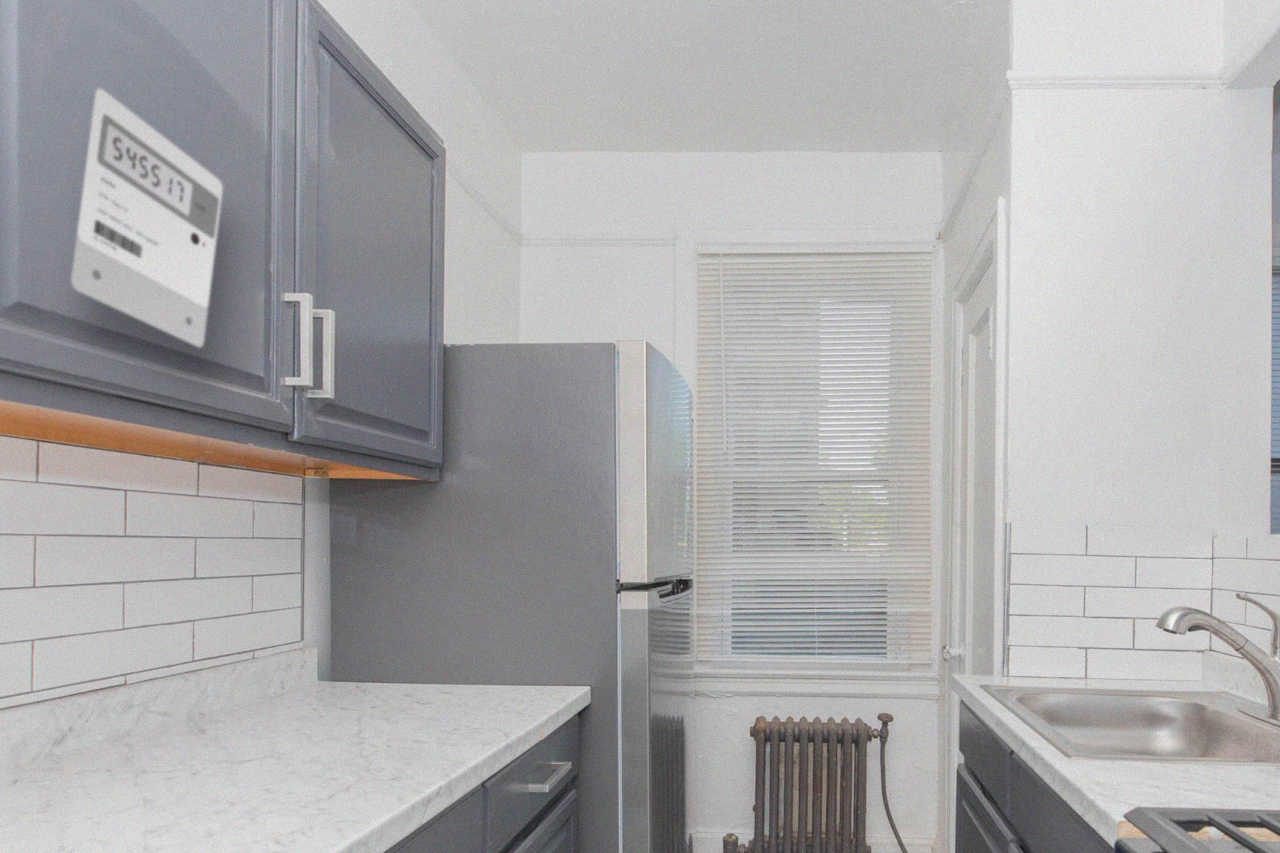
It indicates 545517; kWh
